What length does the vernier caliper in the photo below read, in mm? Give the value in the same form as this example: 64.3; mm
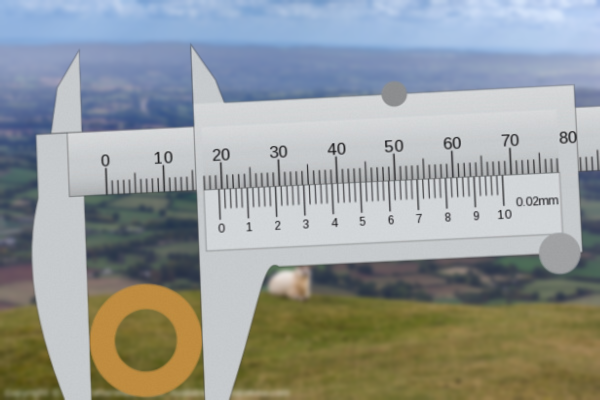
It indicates 19.5; mm
